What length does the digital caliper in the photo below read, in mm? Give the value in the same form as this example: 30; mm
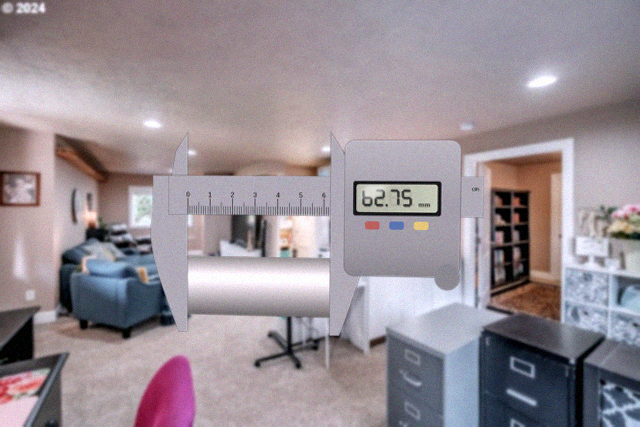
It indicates 62.75; mm
